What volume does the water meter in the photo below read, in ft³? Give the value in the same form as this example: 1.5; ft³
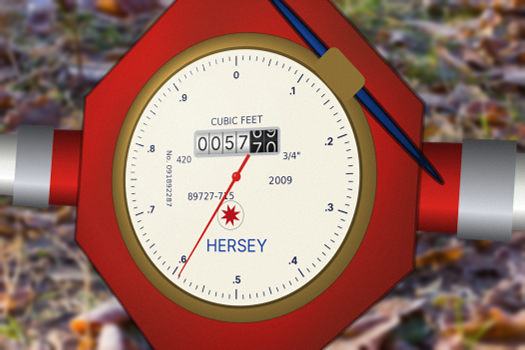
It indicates 5769.59; ft³
